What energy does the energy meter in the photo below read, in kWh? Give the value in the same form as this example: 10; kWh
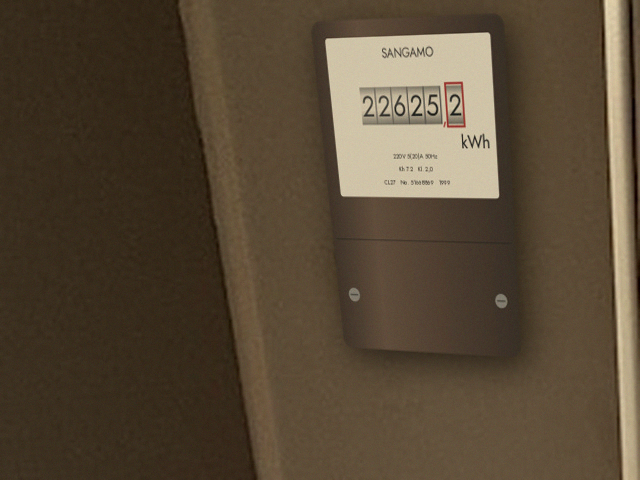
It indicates 22625.2; kWh
